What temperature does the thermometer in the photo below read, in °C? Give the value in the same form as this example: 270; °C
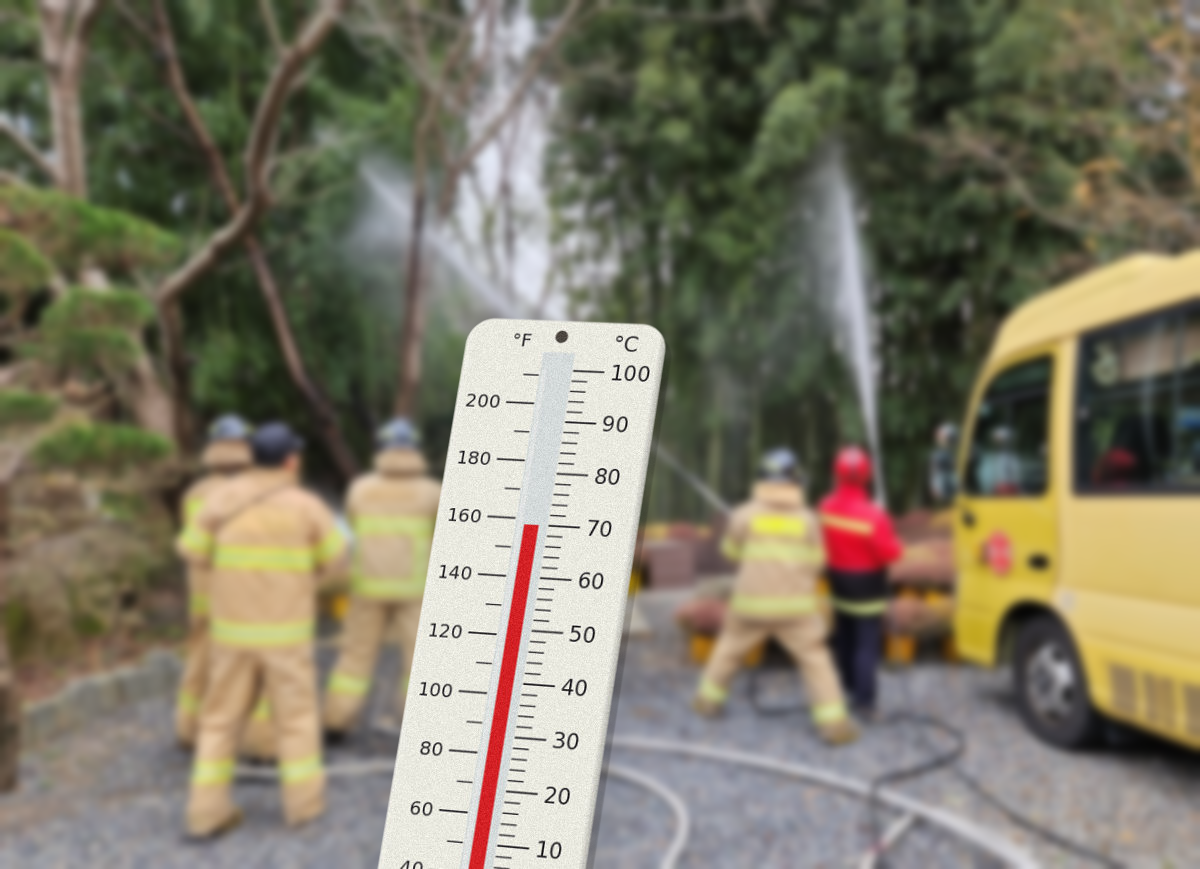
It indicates 70; °C
